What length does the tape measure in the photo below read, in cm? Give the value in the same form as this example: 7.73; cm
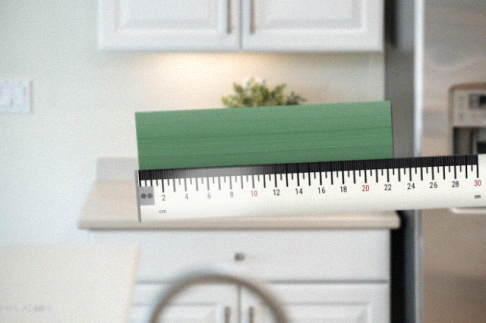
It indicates 22.5; cm
